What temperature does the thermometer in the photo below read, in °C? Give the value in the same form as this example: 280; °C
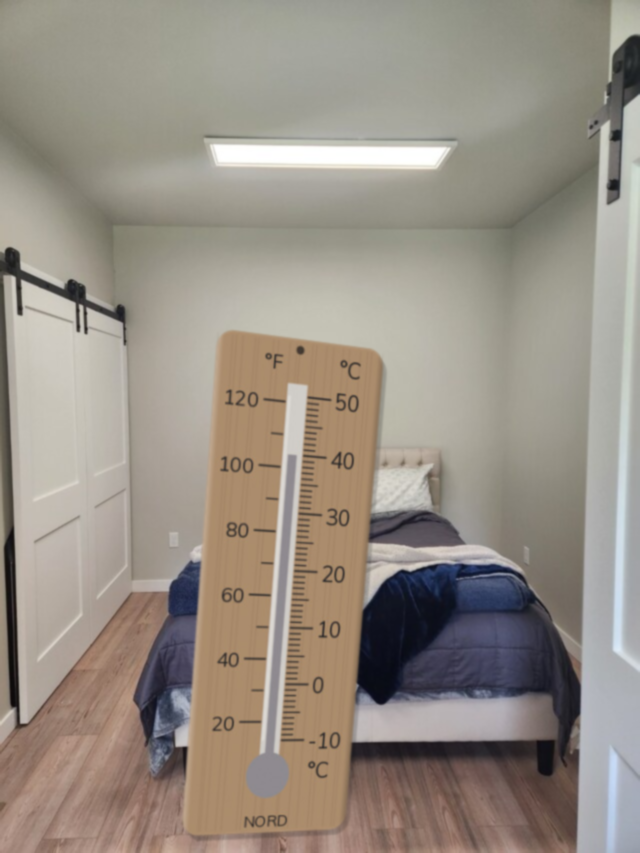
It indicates 40; °C
